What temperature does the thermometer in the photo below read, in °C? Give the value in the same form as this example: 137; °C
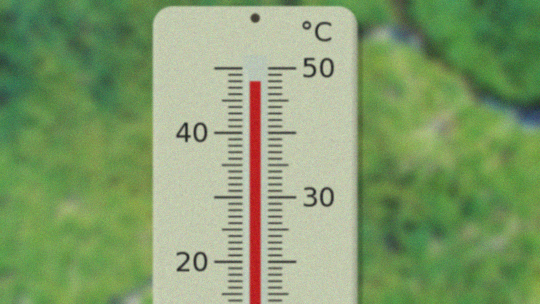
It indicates 48; °C
